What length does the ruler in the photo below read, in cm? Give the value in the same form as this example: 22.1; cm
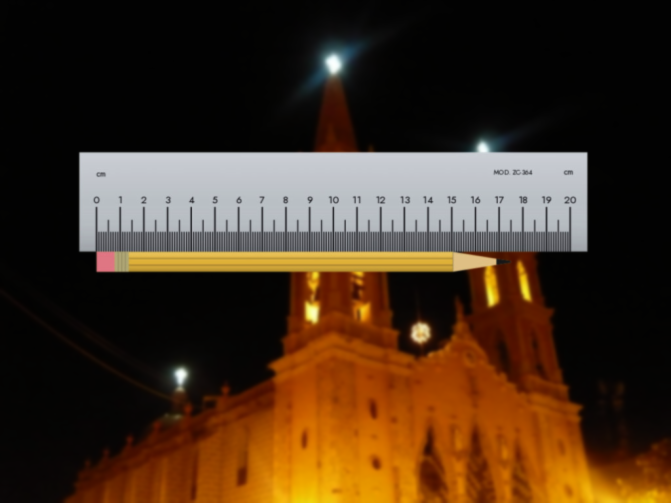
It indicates 17.5; cm
